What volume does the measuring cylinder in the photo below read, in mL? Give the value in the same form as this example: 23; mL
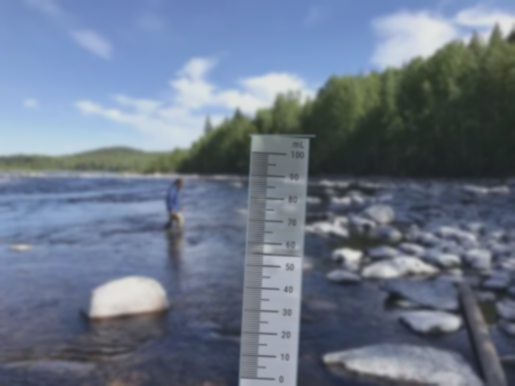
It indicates 55; mL
